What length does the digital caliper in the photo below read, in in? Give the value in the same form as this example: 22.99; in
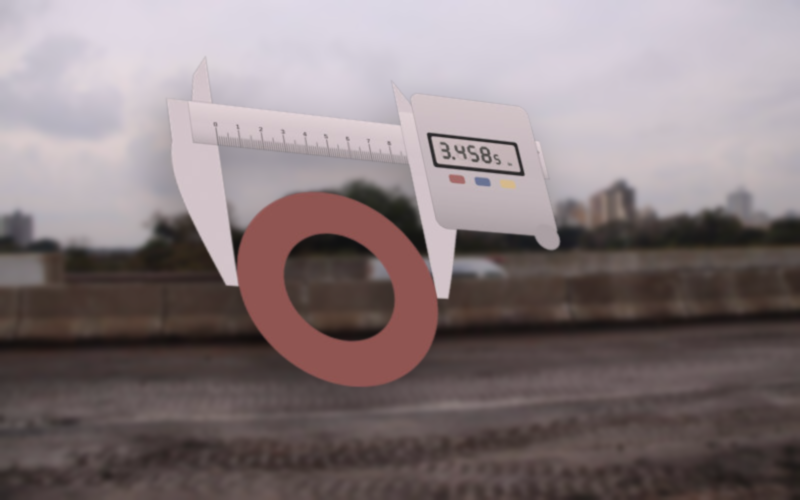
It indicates 3.4585; in
